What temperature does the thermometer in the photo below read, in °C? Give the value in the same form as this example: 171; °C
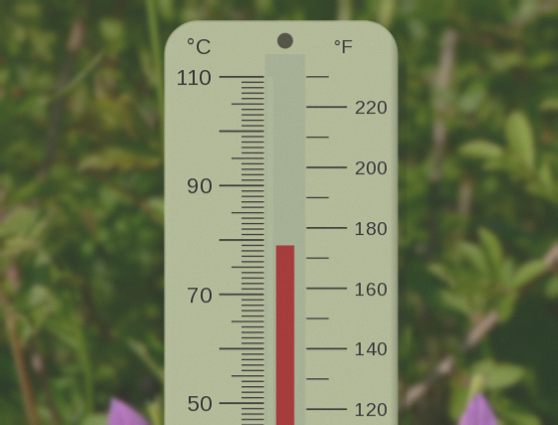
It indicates 79; °C
